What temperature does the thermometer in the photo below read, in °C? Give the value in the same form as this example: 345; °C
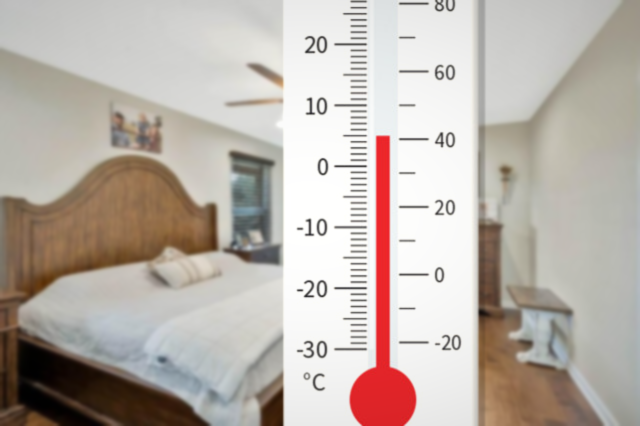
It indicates 5; °C
